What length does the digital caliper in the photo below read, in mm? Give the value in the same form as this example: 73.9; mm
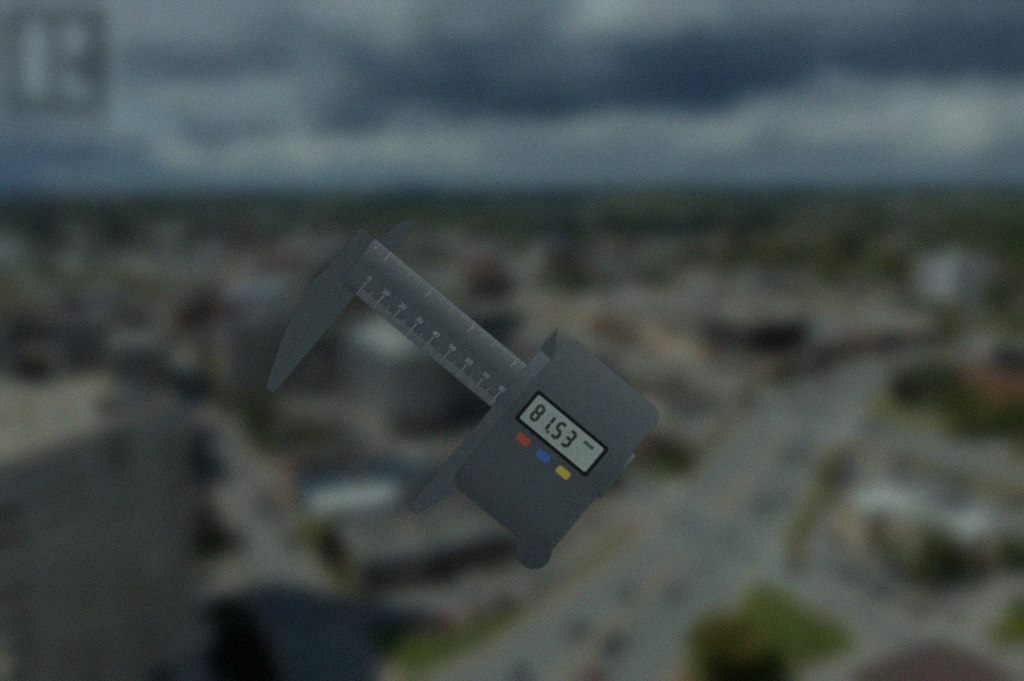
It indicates 81.53; mm
